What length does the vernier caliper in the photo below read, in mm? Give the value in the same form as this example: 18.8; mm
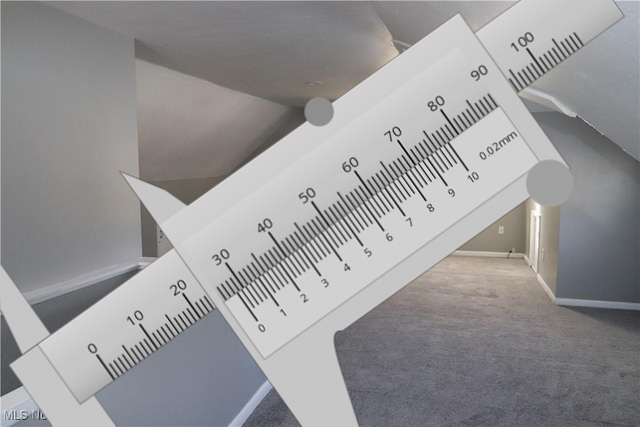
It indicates 28.5; mm
